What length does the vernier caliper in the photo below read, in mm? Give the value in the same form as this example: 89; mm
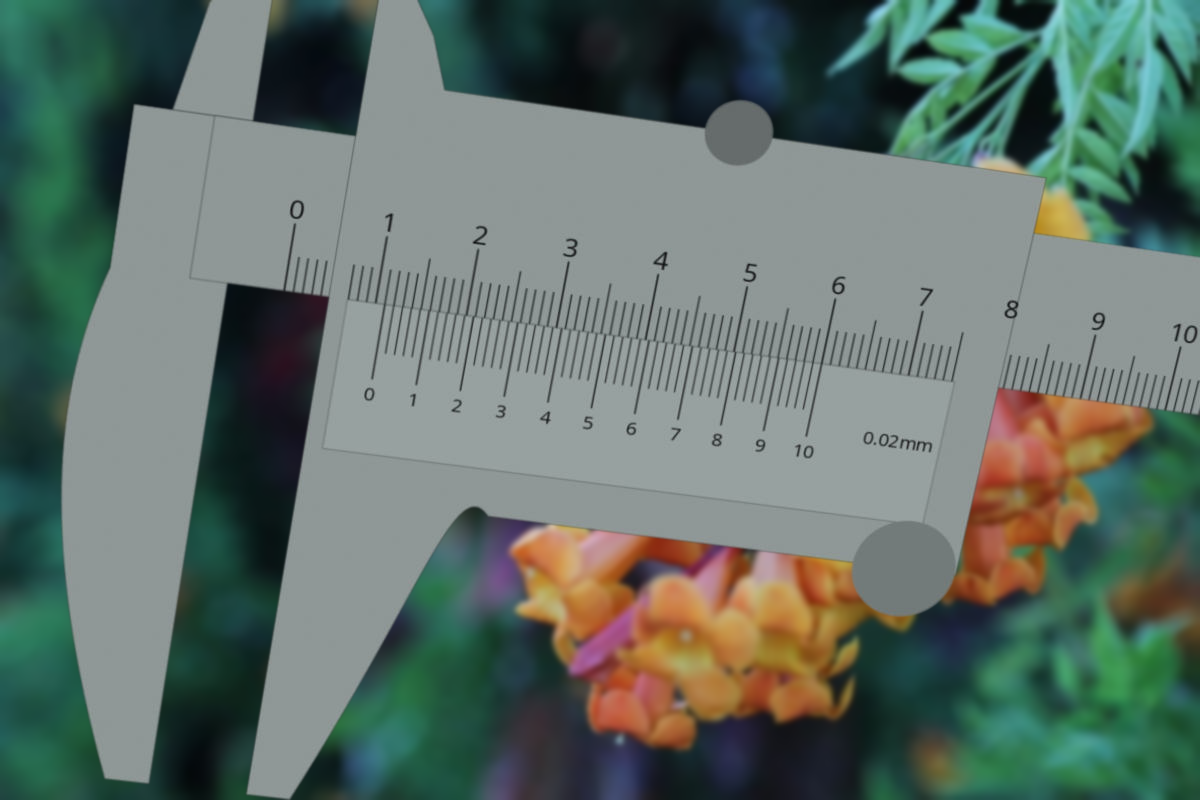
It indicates 11.0; mm
